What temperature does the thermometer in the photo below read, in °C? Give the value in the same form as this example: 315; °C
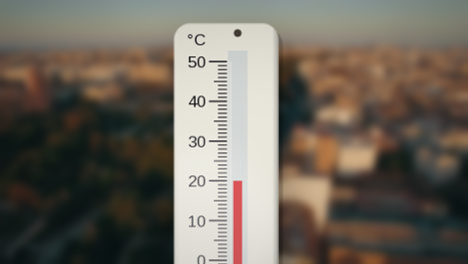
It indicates 20; °C
